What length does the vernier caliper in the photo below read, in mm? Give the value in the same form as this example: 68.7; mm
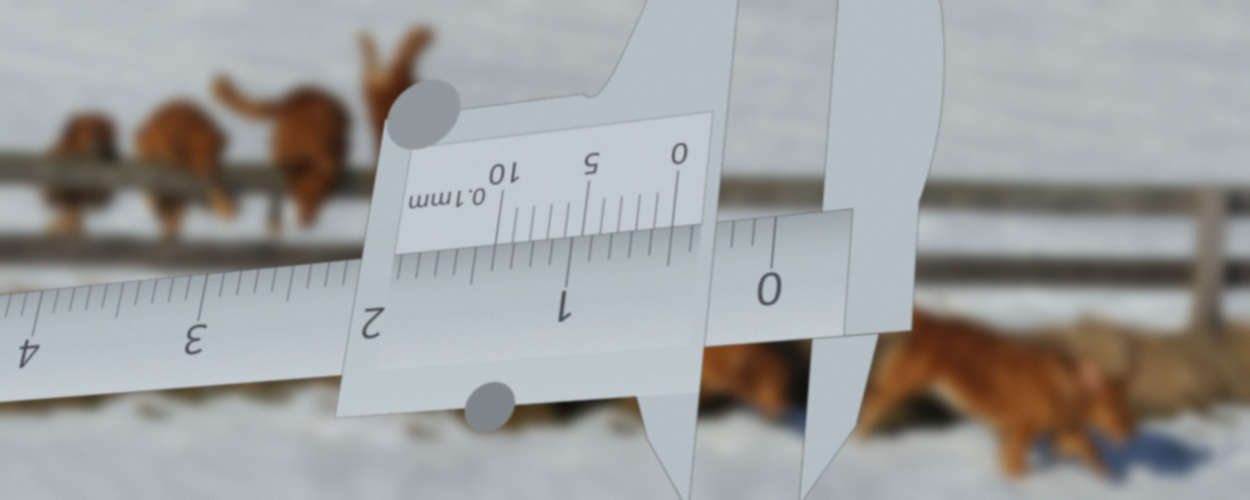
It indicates 5.0; mm
